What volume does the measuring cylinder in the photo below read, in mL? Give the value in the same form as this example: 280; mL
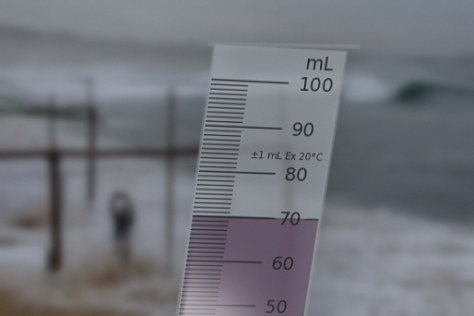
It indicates 70; mL
